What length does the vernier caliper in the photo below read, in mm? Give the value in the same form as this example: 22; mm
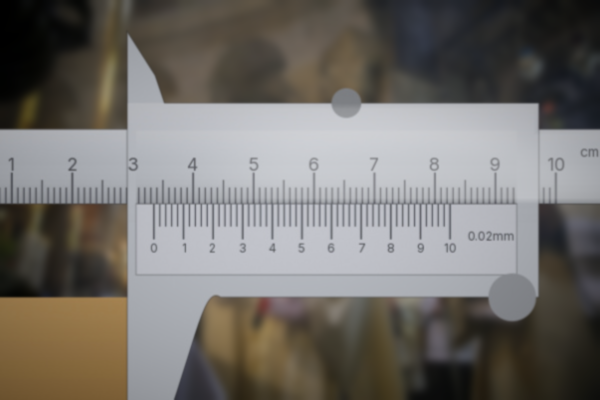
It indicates 33.5; mm
